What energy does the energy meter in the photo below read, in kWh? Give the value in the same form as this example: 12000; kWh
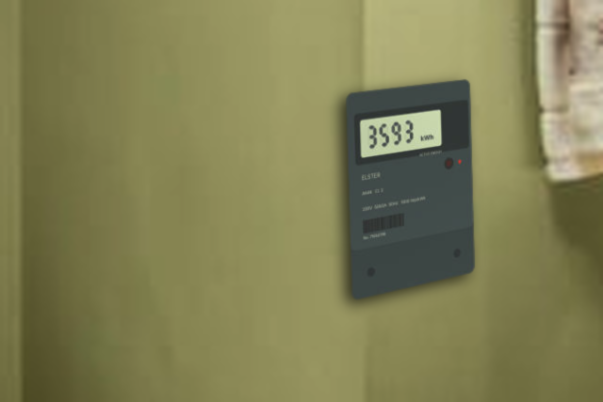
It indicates 3593; kWh
